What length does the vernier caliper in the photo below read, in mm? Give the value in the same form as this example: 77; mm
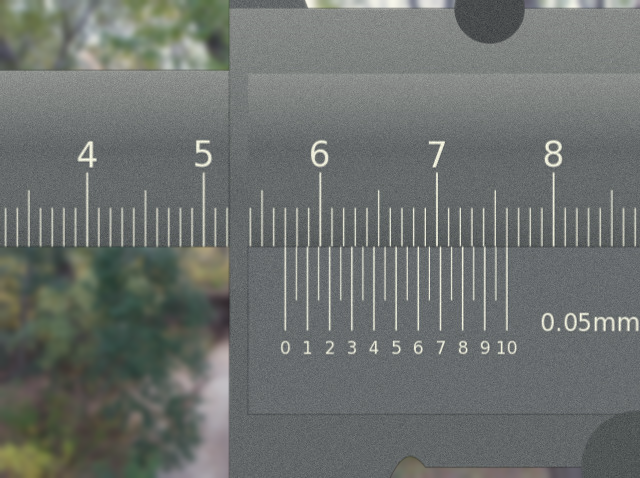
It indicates 57.0; mm
